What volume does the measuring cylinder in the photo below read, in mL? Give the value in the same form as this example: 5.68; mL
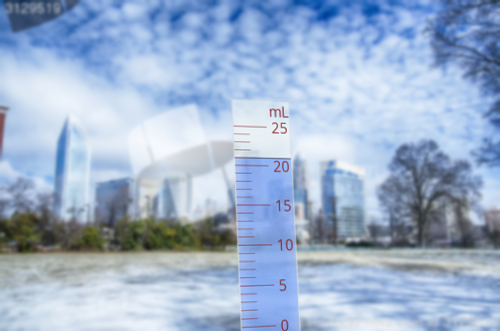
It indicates 21; mL
